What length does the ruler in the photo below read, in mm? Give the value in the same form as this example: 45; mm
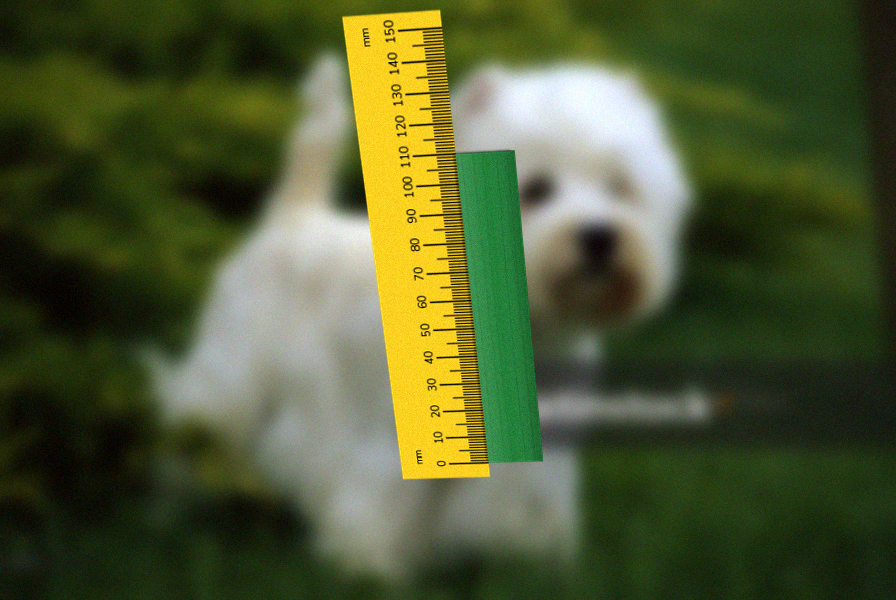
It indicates 110; mm
